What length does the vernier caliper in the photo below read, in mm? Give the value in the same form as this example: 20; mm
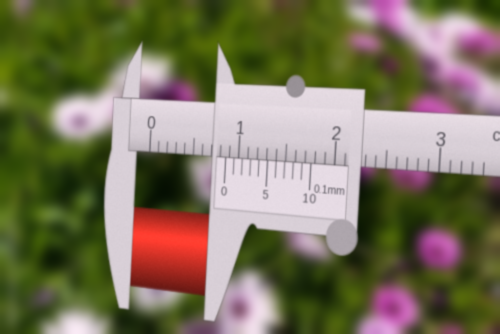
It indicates 8.6; mm
